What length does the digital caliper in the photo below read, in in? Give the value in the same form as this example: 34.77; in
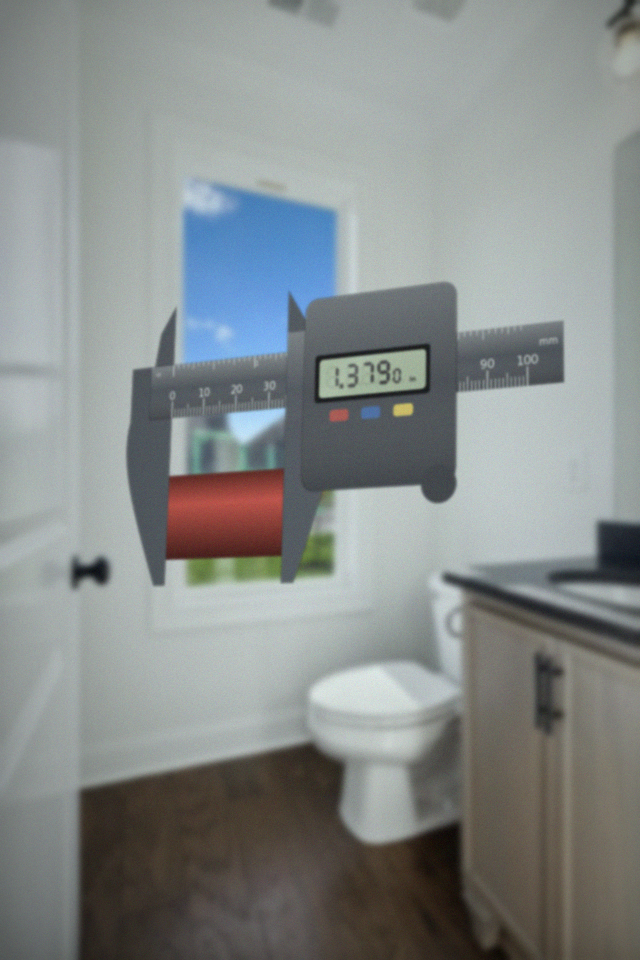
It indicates 1.3790; in
